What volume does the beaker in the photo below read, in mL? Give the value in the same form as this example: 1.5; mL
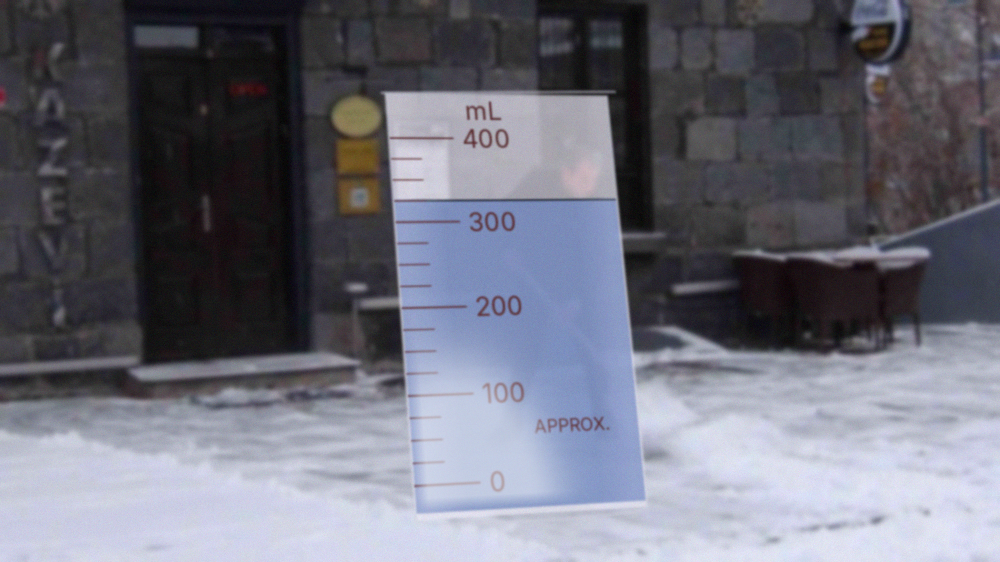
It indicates 325; mL
